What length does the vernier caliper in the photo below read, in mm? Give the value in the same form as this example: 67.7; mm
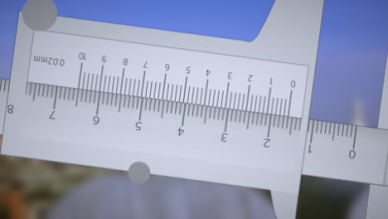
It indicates 16.0; mm
